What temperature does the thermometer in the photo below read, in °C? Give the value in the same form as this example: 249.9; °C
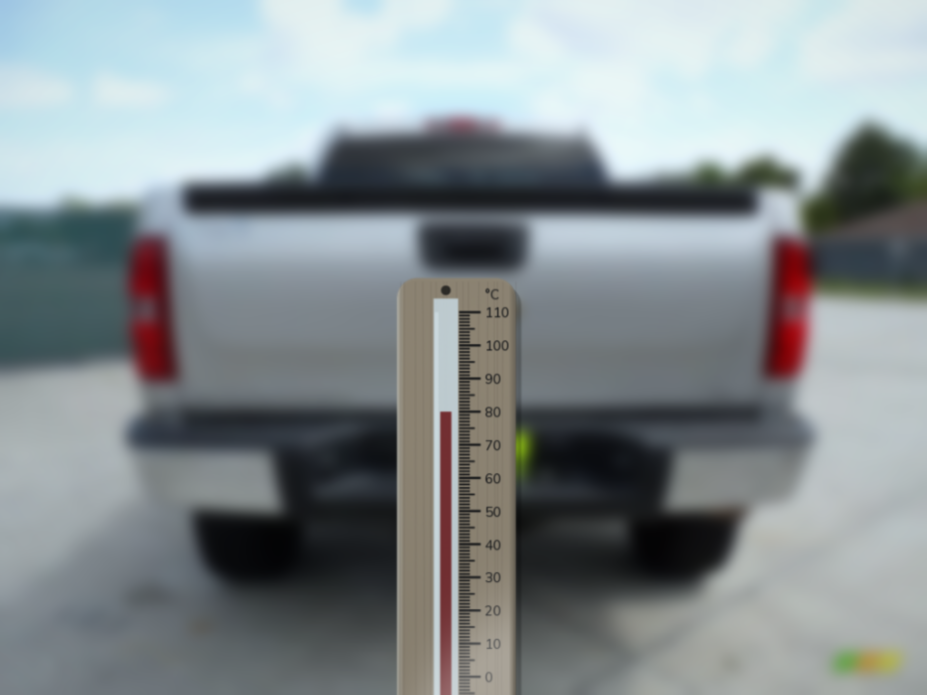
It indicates 80; °C
